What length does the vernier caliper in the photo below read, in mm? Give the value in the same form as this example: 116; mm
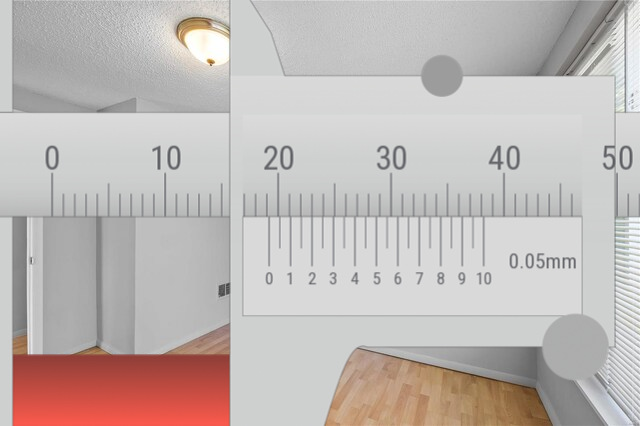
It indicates 19.2; mm
